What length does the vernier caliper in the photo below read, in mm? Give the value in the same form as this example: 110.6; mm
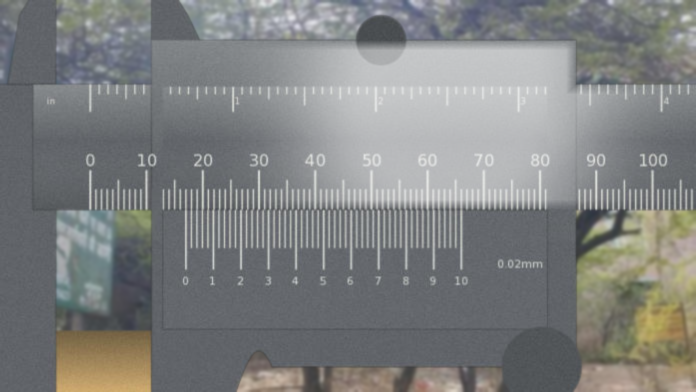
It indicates 17.0; mm
